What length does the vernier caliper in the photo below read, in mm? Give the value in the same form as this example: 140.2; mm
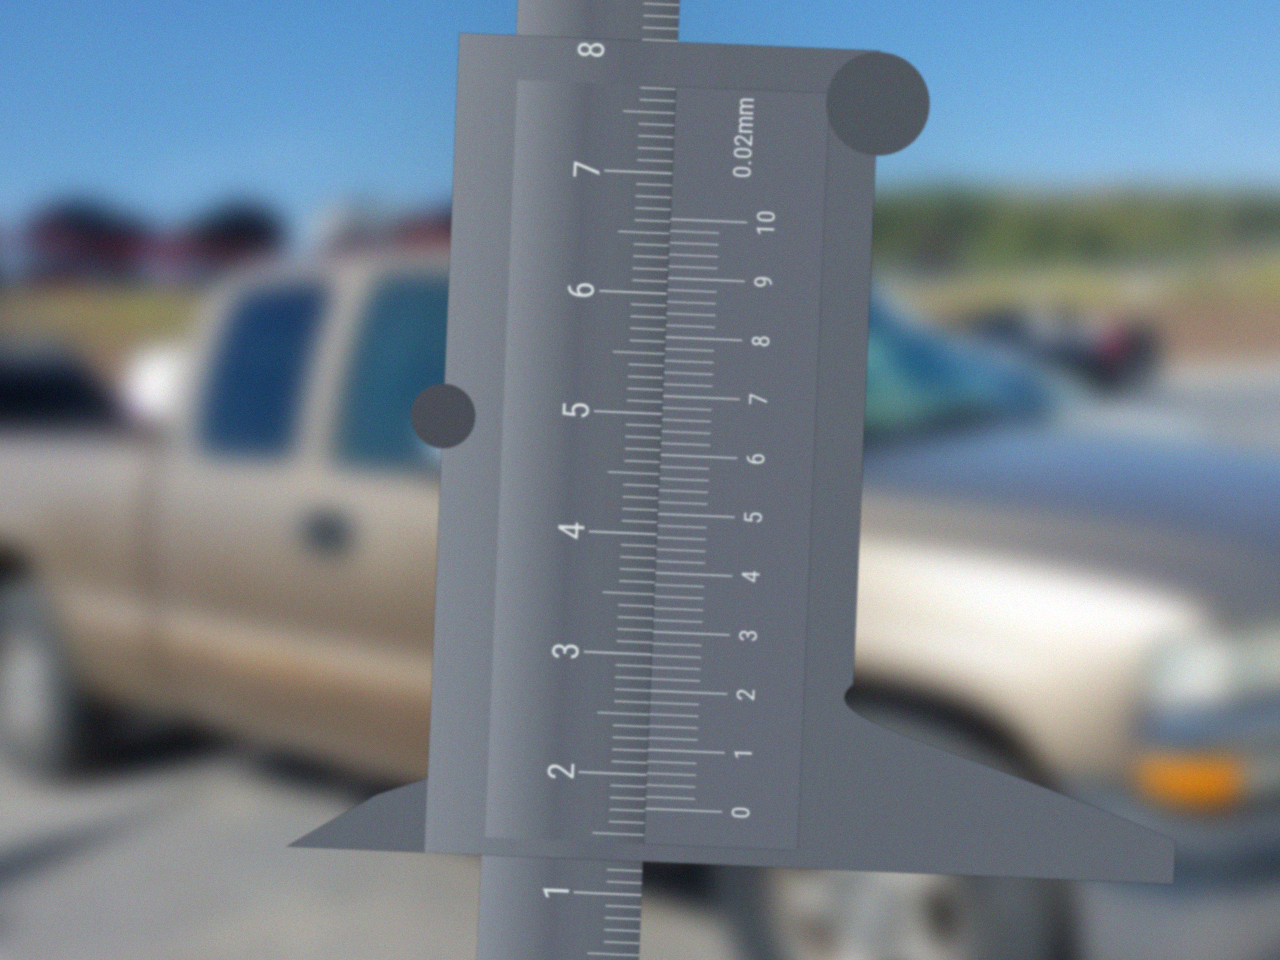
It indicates 17.2; mm
